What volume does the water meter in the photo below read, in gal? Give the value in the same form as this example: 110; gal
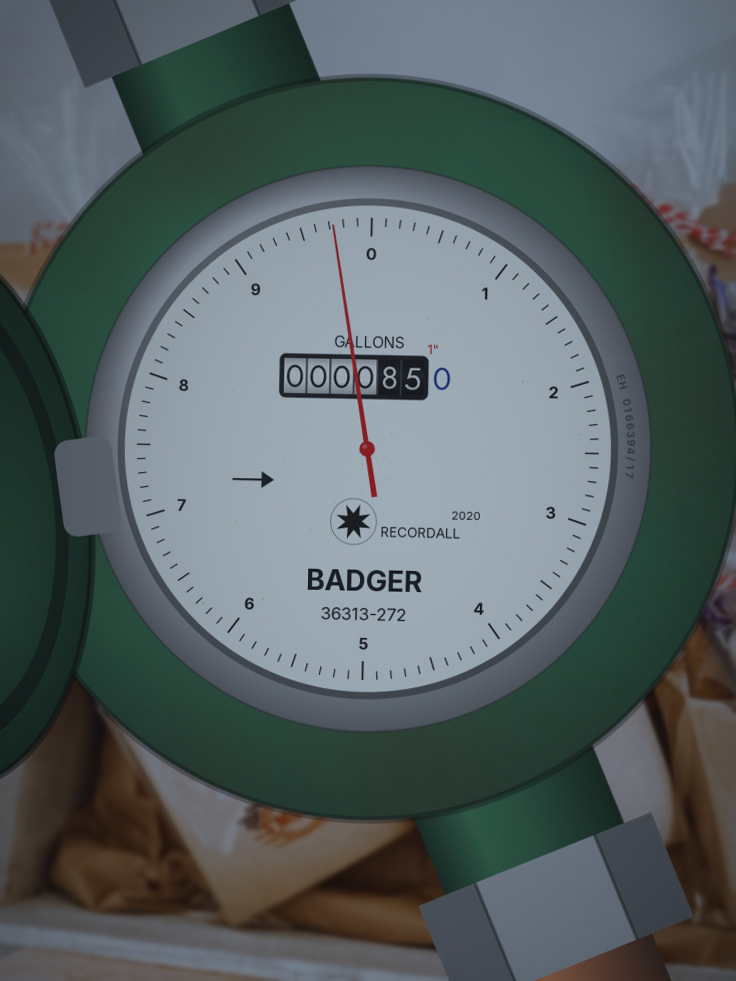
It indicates 849.7; gal
